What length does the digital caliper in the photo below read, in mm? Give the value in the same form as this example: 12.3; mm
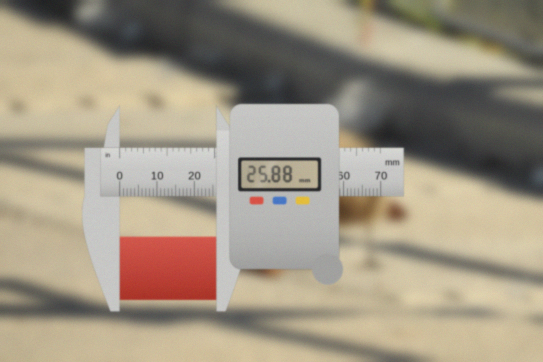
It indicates 25.88; mm
